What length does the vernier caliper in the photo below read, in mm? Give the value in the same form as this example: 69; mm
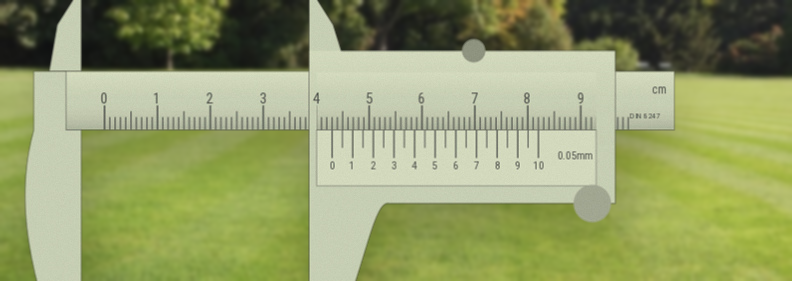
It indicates 43.0; mm
